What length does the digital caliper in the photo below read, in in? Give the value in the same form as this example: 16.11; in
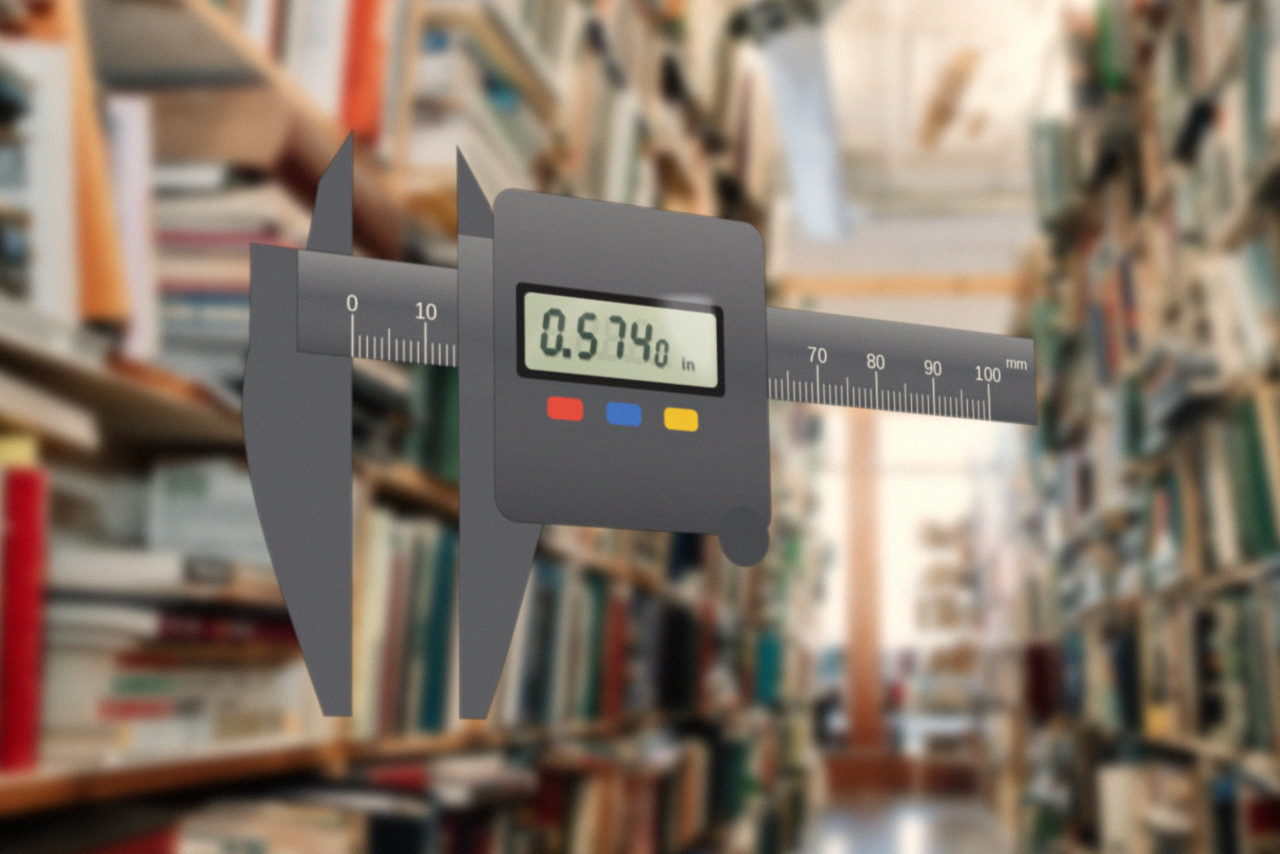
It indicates 0.5740; in
